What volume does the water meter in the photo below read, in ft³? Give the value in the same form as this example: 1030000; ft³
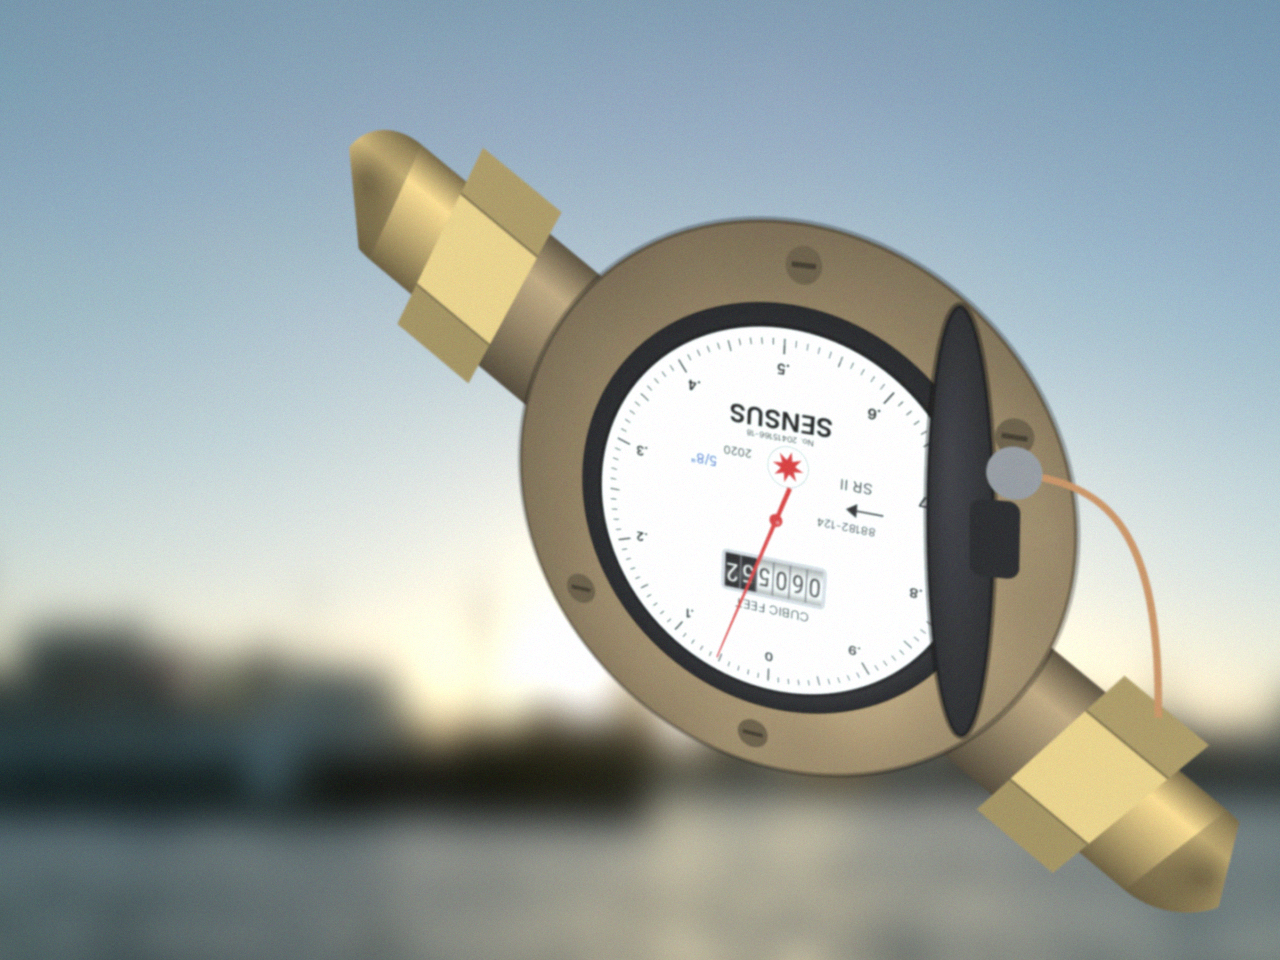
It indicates 60552.05; ft³
